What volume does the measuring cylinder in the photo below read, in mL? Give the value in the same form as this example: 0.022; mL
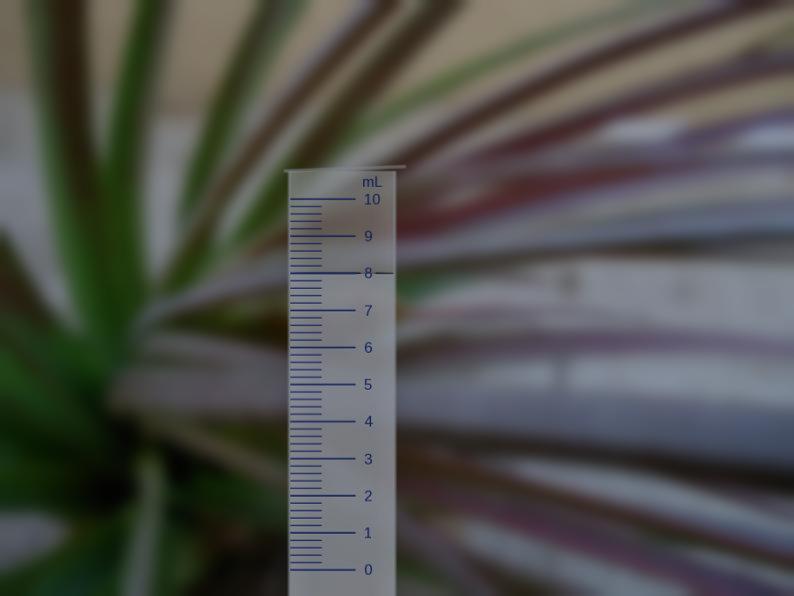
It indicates 8; mL
